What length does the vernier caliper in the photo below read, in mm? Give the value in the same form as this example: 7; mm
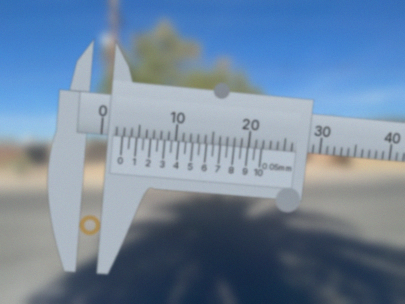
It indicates 2.8; mm
